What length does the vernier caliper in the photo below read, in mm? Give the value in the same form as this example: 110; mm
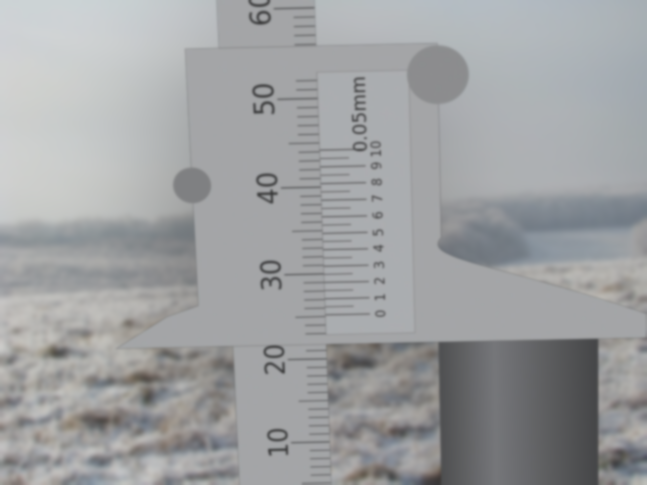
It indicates 25.2; mm
